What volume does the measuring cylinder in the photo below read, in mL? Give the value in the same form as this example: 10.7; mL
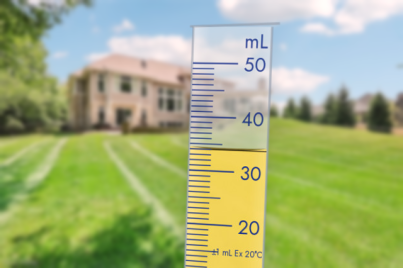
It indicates 34; mL
